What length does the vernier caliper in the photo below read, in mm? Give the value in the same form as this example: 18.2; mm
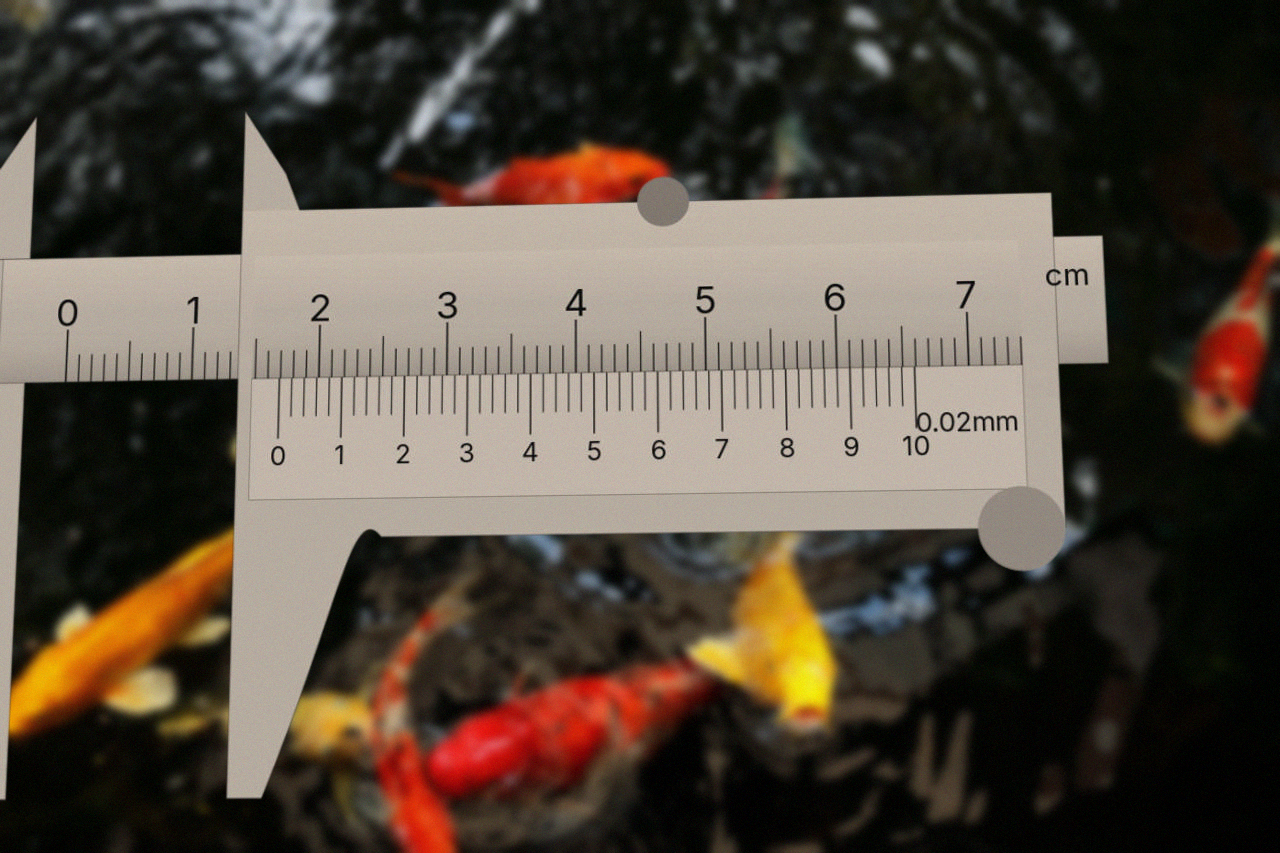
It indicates 16.9; mm
